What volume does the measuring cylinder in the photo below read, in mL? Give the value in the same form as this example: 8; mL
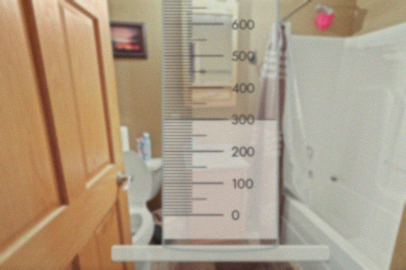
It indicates 300; mL
